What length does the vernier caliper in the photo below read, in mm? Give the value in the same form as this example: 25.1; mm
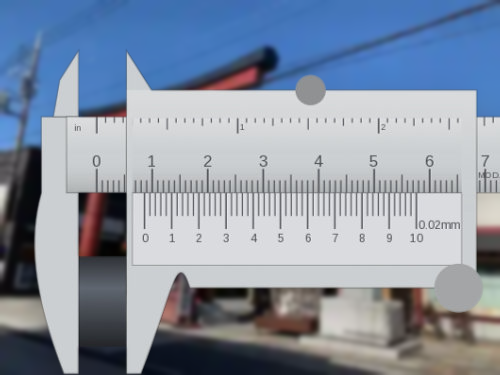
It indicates 8.6; mm
